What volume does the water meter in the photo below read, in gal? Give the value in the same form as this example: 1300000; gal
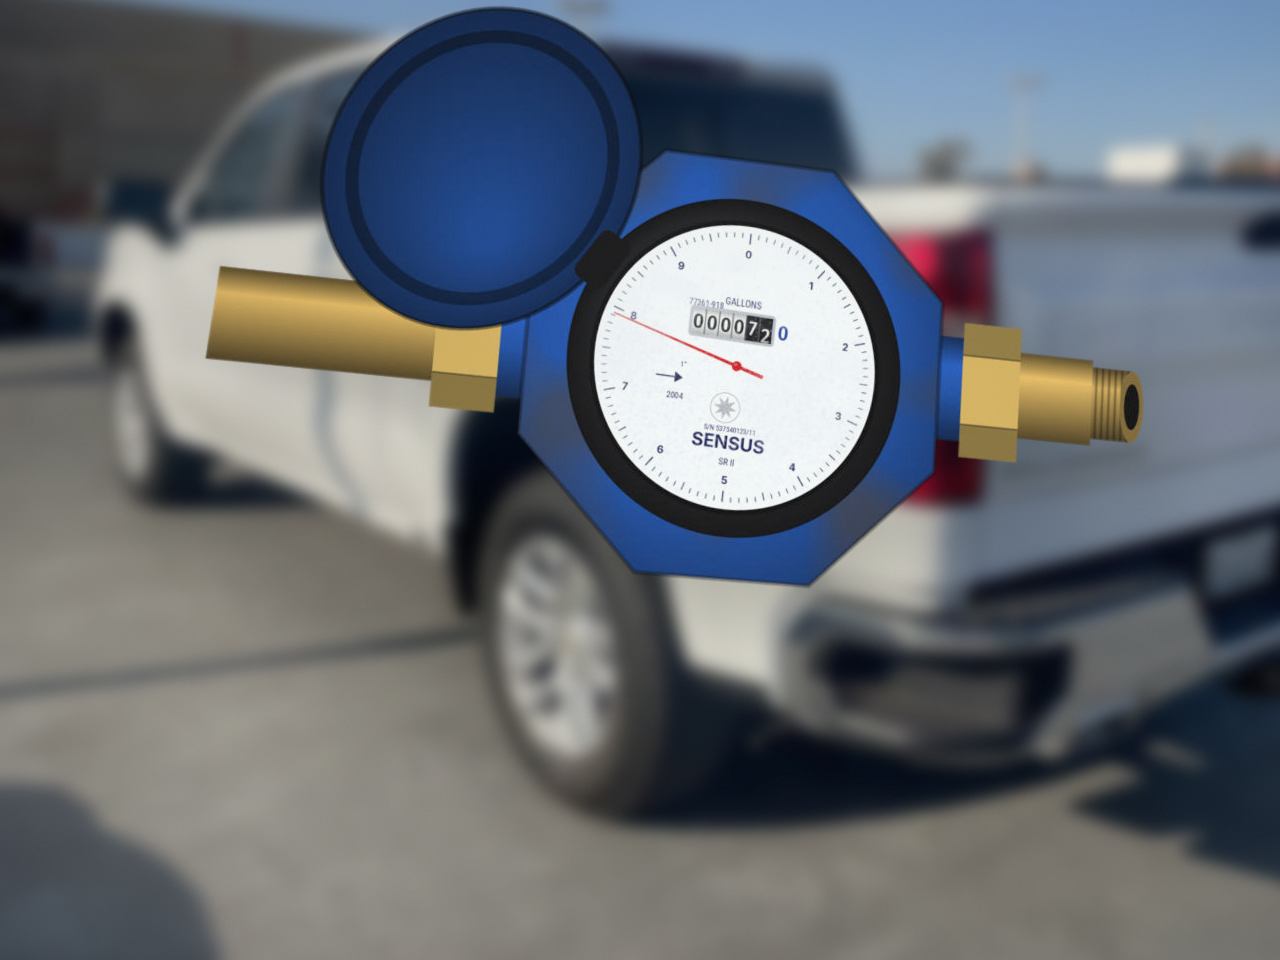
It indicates 717.9; gal
